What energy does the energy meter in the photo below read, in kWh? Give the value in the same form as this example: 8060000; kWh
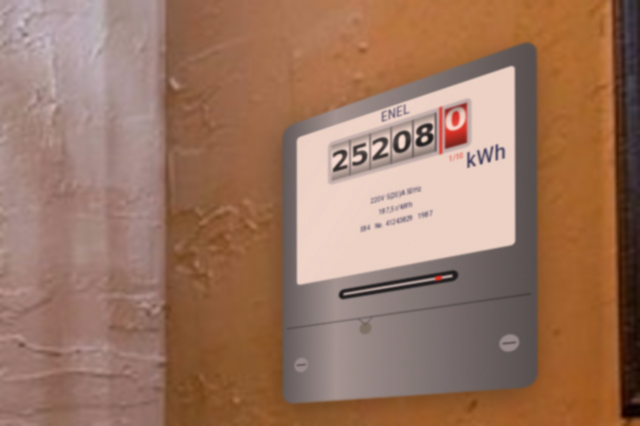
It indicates 25208.0; kWh
